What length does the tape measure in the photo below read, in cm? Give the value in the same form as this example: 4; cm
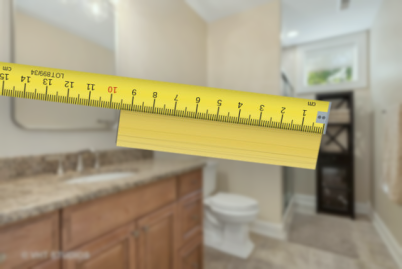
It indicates 9.5; cm
